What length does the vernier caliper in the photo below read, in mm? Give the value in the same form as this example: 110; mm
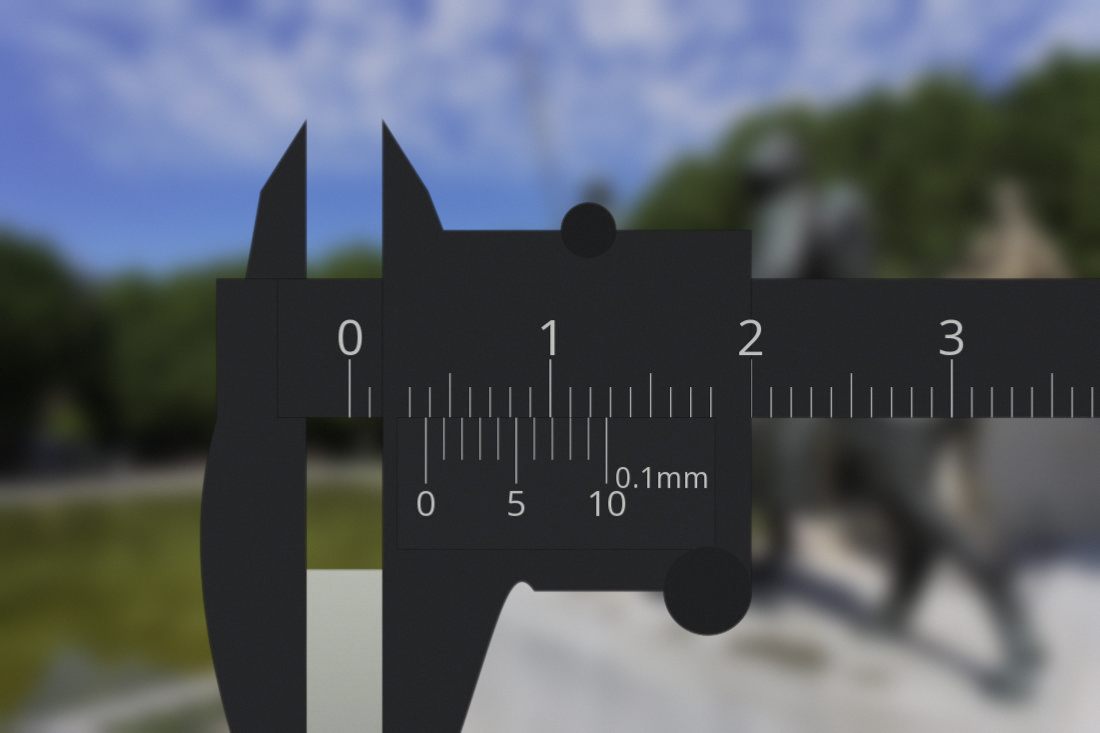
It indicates 3.8; mm
